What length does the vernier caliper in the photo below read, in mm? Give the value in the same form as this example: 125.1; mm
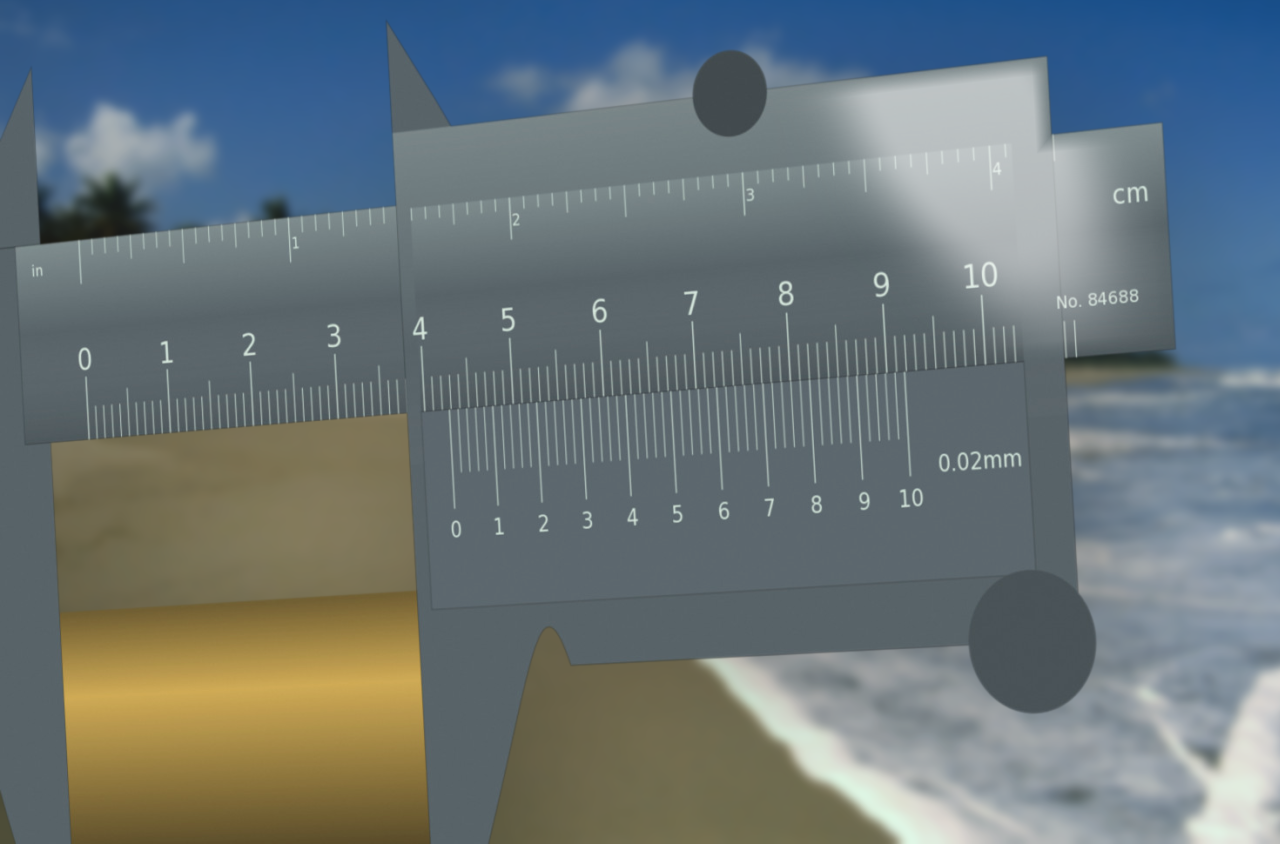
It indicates 42.8; mm
